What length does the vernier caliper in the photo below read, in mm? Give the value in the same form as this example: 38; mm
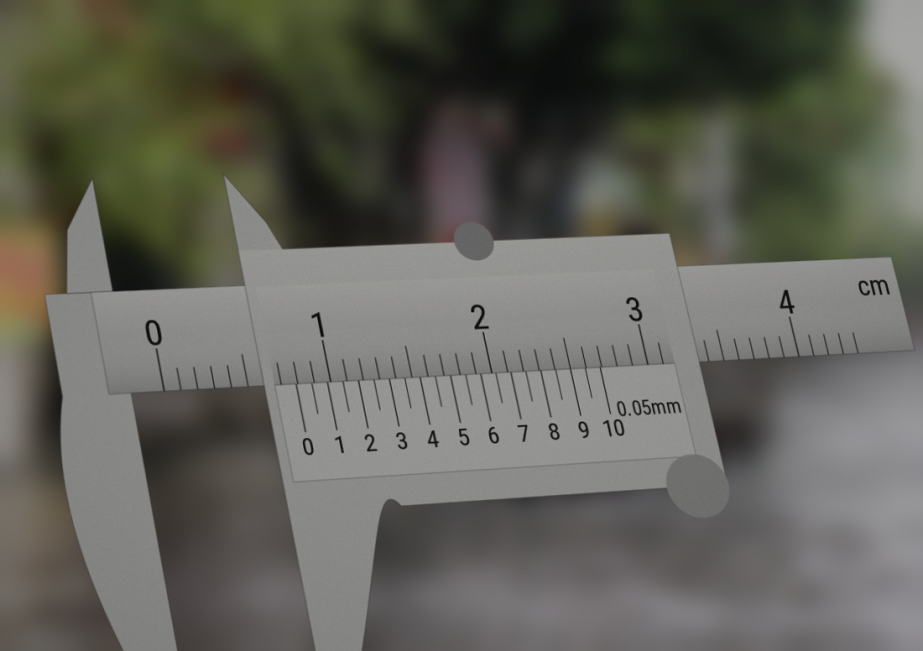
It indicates 7.9; mm
